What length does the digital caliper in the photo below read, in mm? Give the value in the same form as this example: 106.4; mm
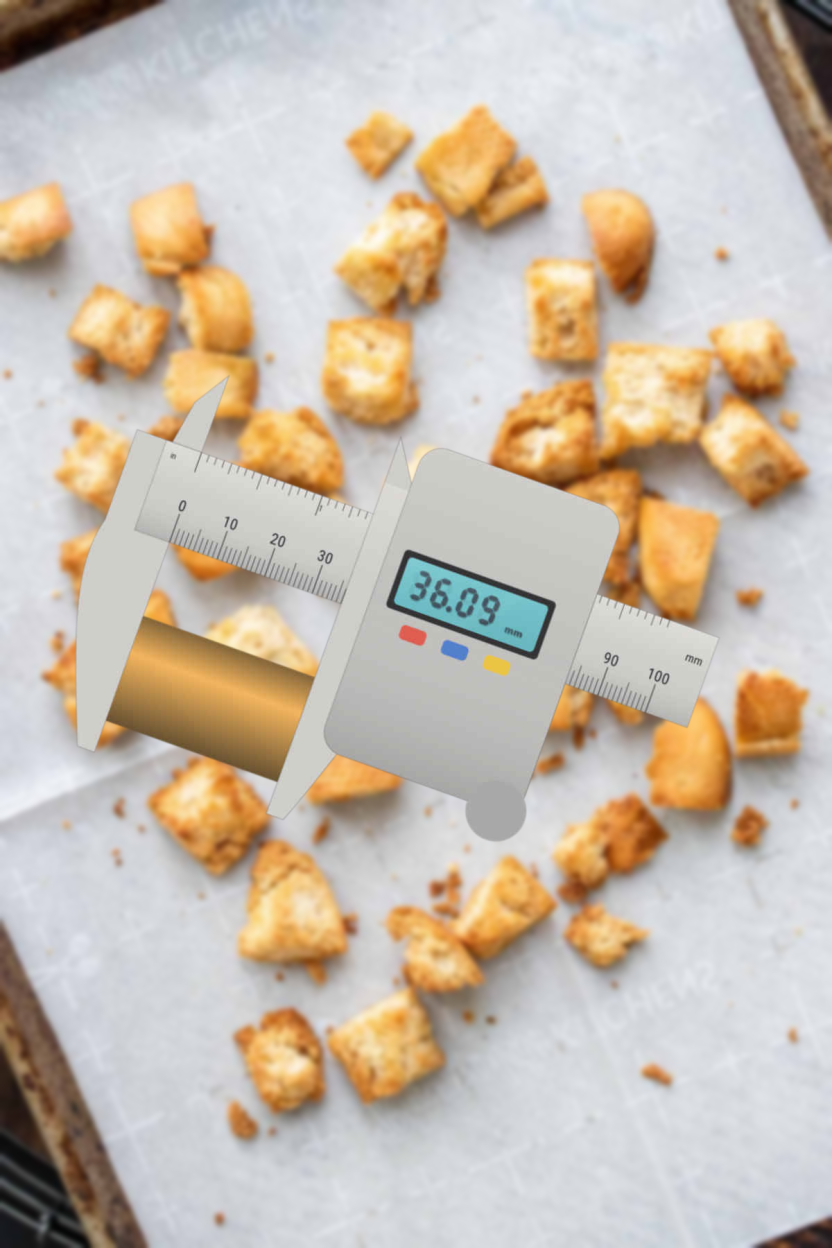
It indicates 36.09; mm
